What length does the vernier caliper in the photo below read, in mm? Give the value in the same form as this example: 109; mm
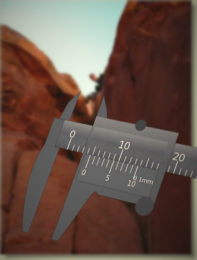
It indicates 4.6; mm
